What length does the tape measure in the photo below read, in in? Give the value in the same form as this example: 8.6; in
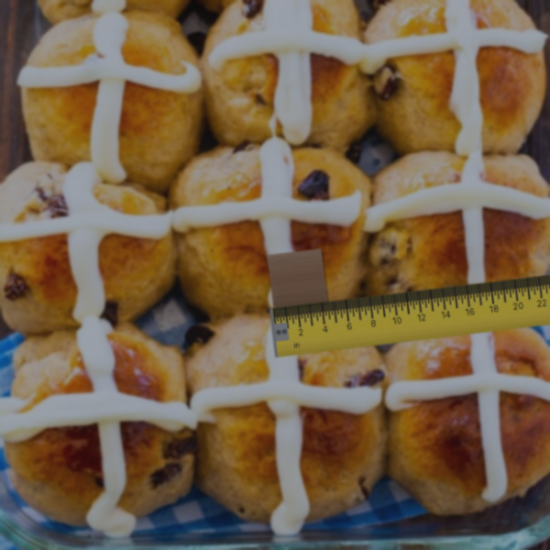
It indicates 4.5; in
